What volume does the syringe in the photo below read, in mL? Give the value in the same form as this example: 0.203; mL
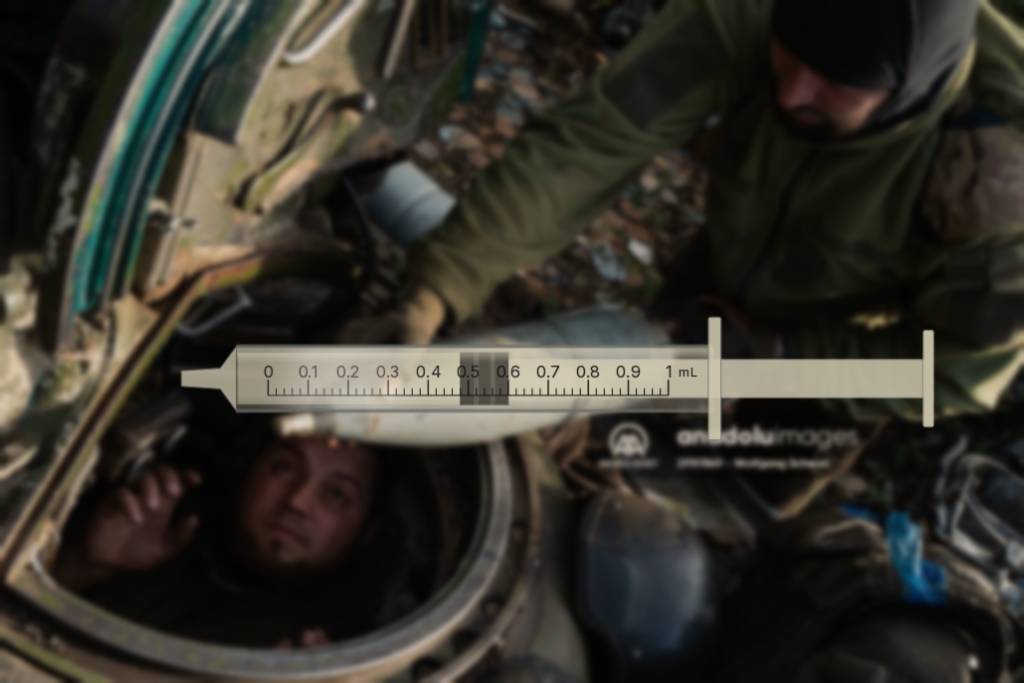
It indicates 0.48; mL
